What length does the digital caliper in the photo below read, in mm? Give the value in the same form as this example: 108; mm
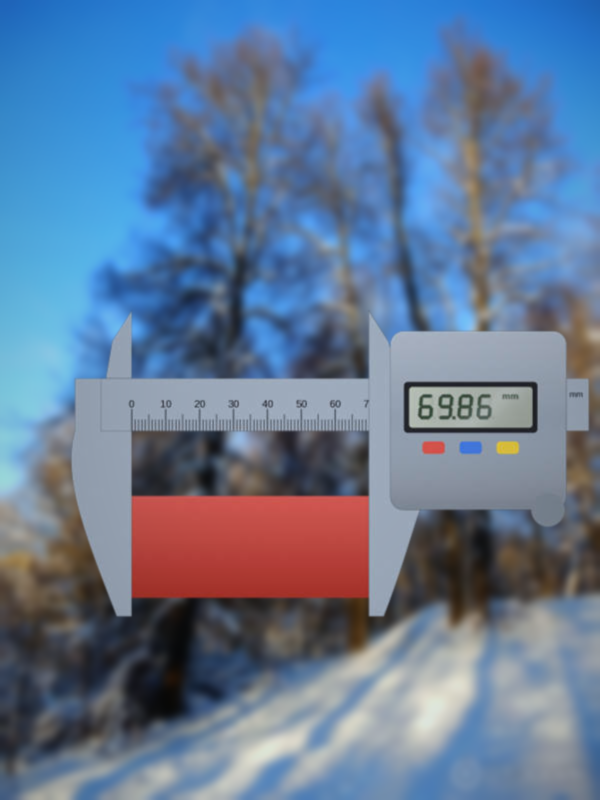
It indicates 69.86; mm
